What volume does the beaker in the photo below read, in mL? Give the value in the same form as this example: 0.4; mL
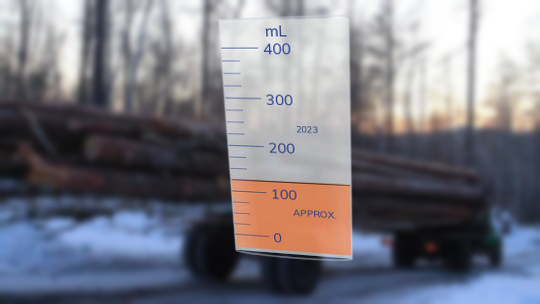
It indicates 125; mL
